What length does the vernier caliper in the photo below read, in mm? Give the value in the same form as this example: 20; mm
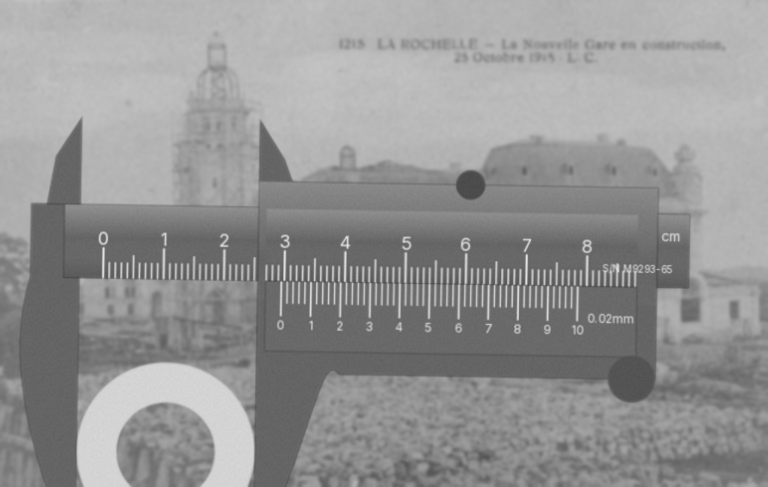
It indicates 29.5; mm
